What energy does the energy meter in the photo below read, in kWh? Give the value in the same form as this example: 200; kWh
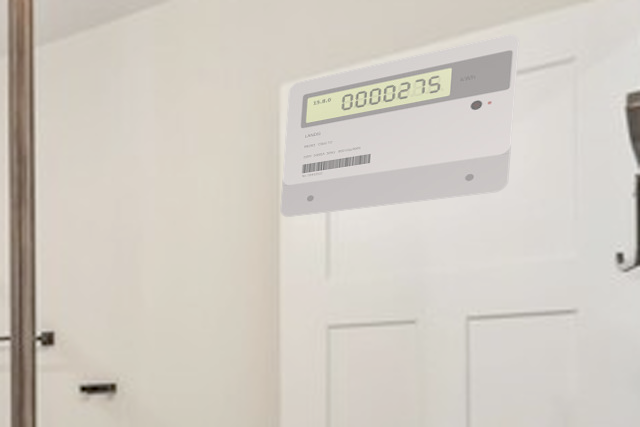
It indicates 275; kWh
